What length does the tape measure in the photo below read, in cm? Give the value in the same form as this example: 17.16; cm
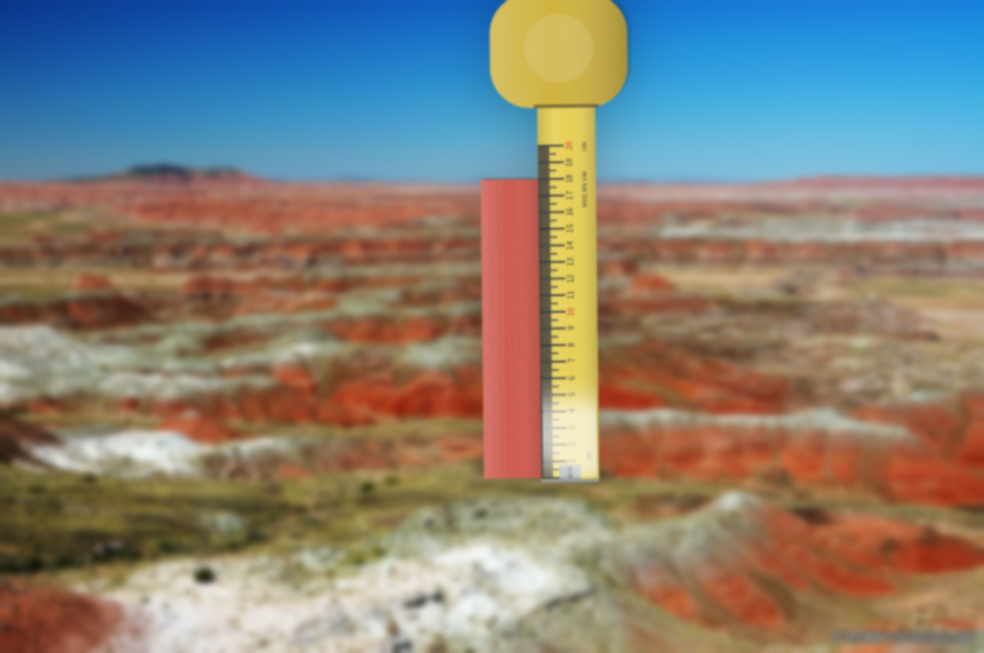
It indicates 18; cm
